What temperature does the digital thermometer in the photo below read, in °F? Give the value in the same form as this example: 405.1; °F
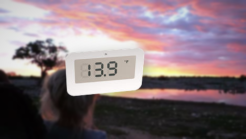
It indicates 13.9; °F
